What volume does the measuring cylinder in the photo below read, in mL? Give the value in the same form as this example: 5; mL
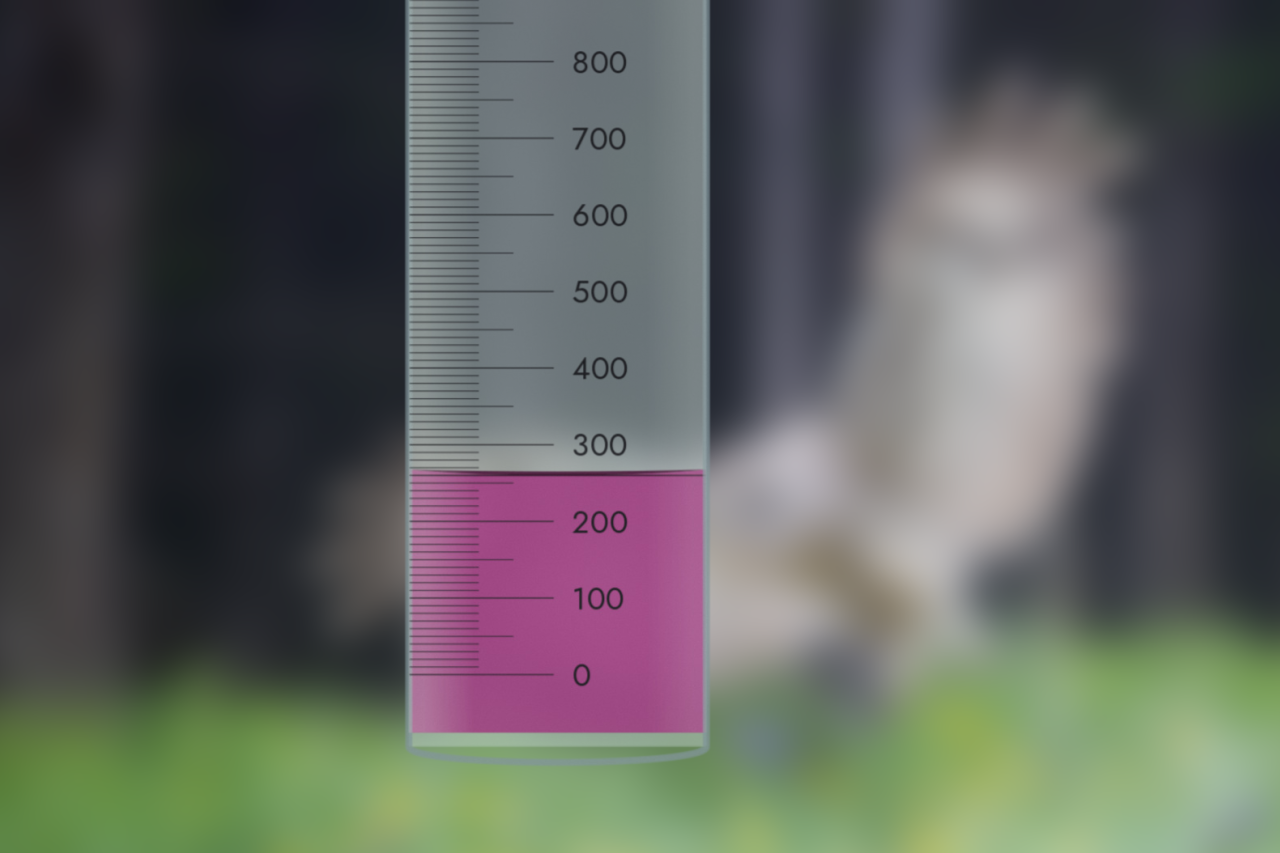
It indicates 260; mL
